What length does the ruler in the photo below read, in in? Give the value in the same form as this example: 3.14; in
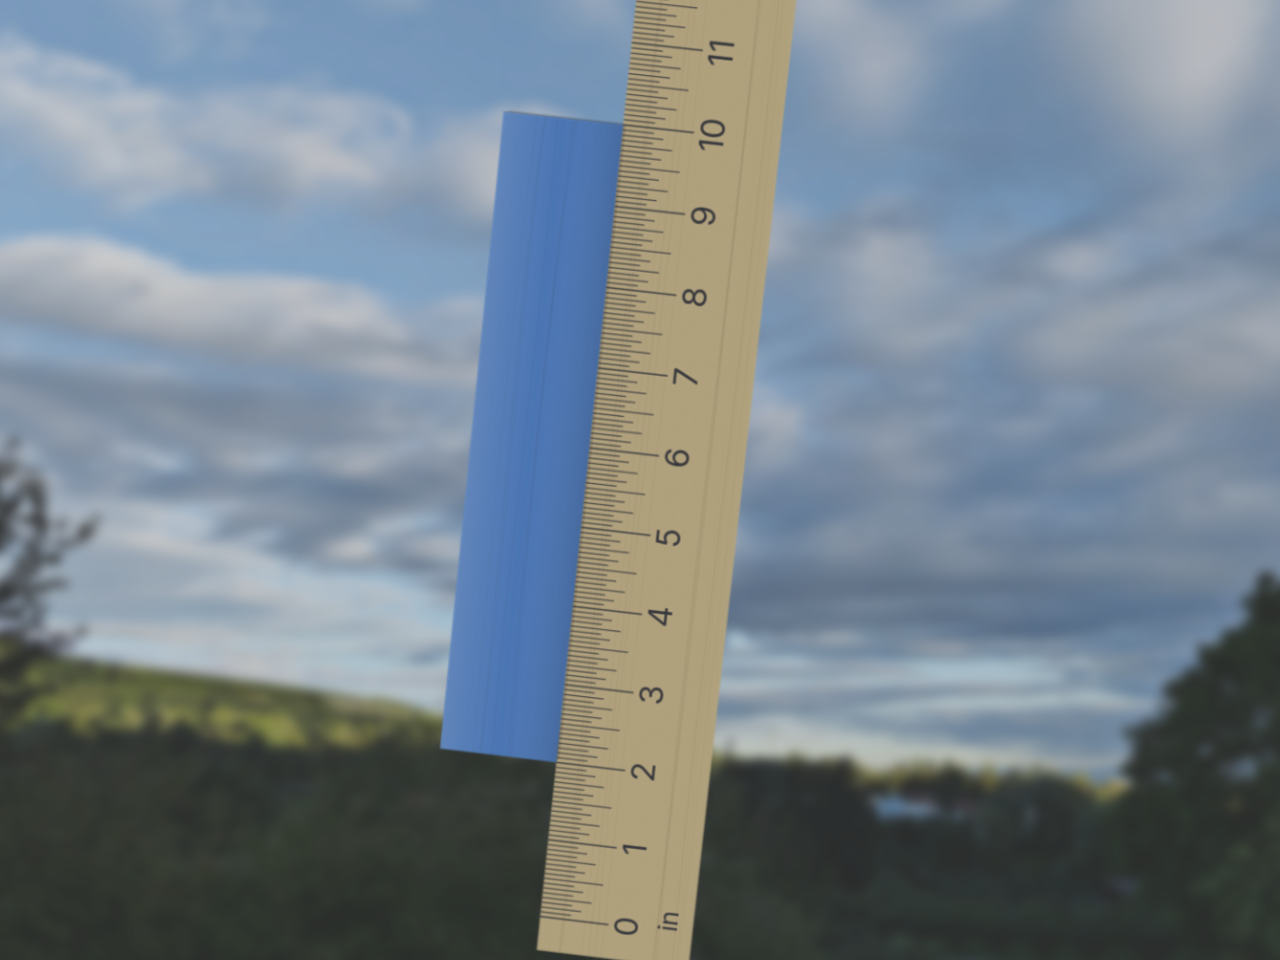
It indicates 8; in
